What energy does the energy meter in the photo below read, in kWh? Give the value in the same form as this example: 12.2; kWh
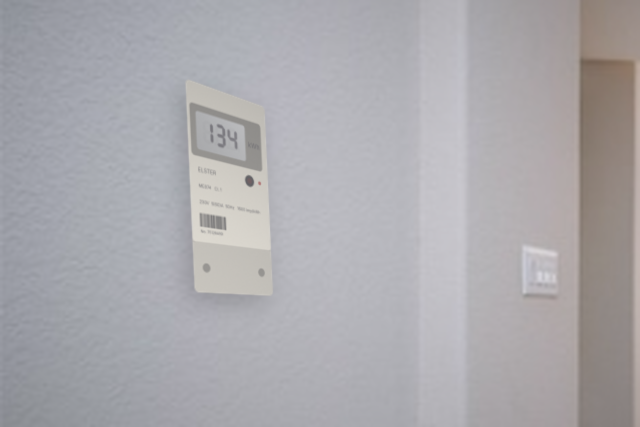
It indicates 134; kWh
